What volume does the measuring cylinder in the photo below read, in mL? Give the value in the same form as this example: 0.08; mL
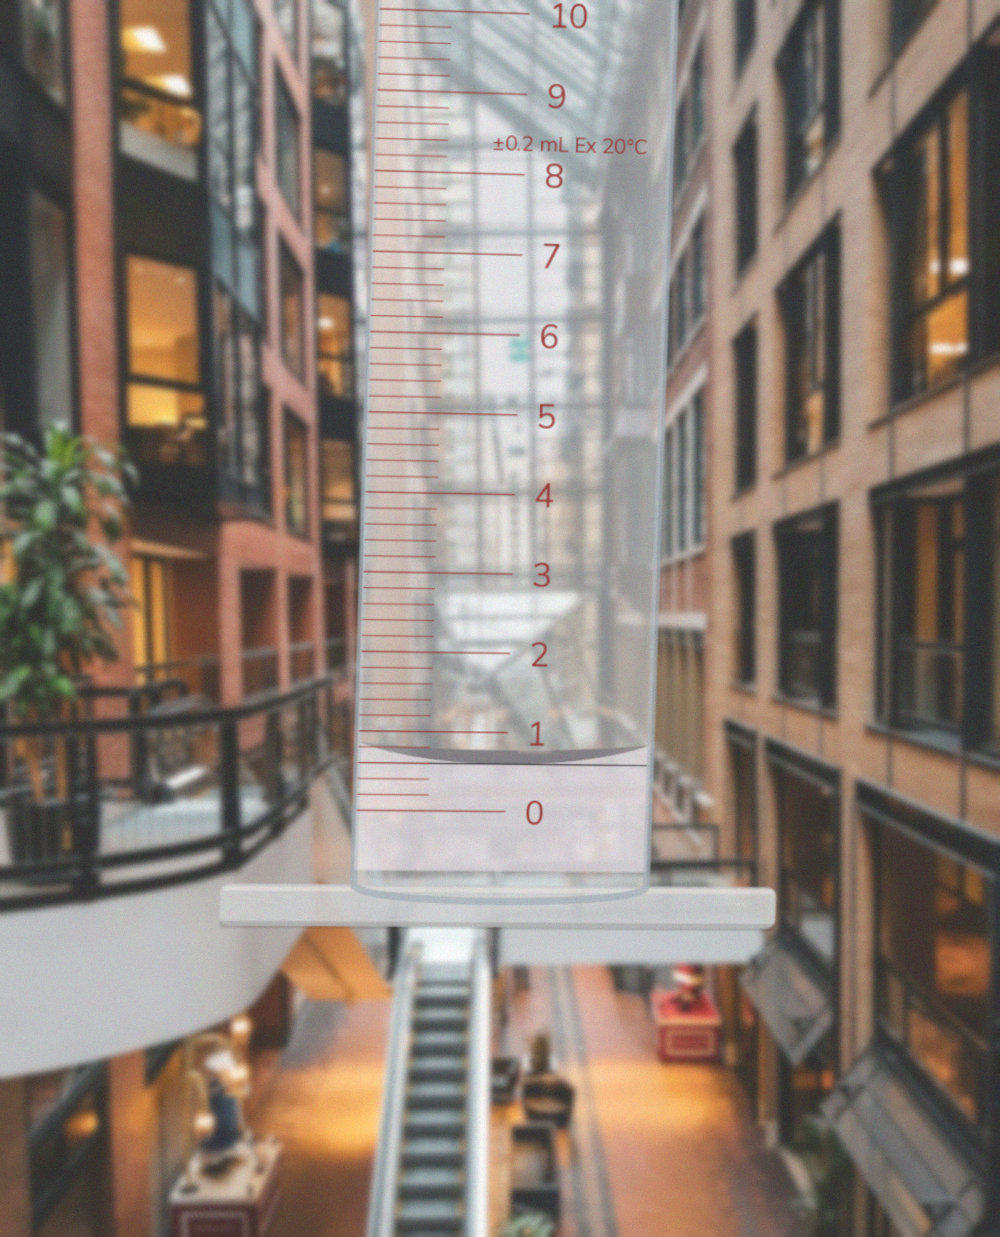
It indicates 0.6; mL
